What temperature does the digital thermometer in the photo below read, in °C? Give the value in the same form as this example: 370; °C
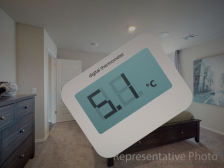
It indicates 5.1; °C
